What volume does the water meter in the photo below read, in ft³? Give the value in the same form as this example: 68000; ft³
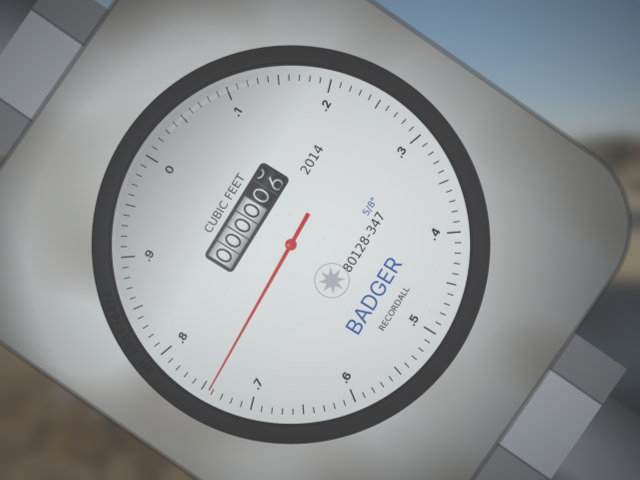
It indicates 5.74; ft³
